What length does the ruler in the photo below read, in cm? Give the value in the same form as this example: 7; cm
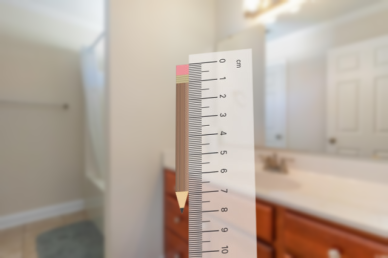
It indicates 8; cm
